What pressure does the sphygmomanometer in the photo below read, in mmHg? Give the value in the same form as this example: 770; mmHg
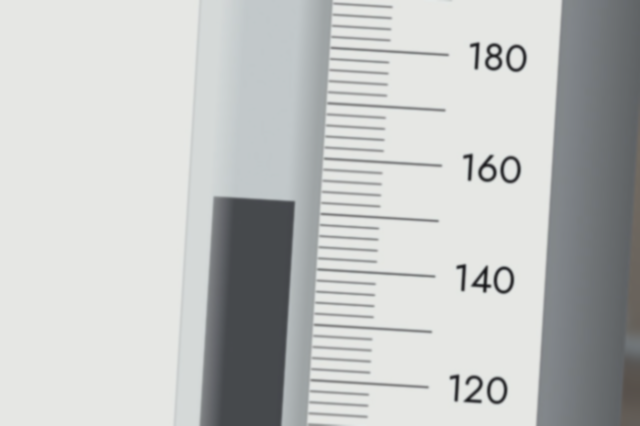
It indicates 152; mmHg
